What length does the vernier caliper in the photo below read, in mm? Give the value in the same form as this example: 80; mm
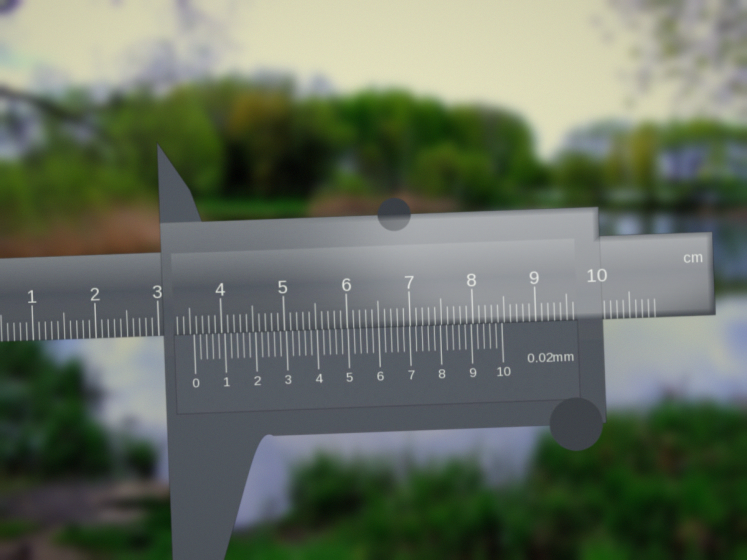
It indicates 35.6; mm
